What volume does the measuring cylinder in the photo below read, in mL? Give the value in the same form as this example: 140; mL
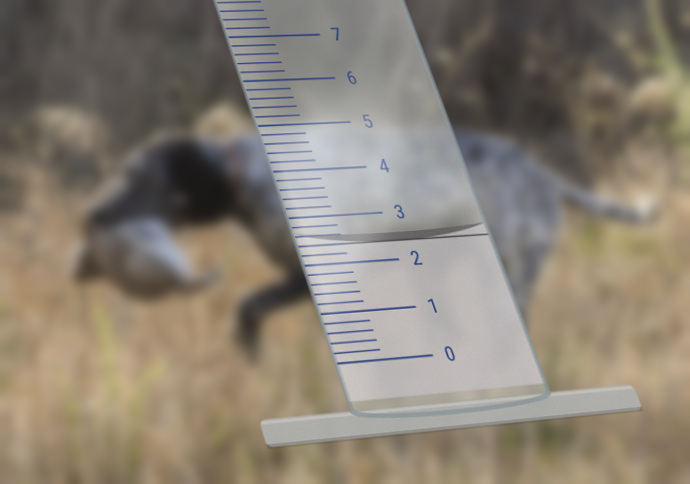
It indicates 2.4; mL
